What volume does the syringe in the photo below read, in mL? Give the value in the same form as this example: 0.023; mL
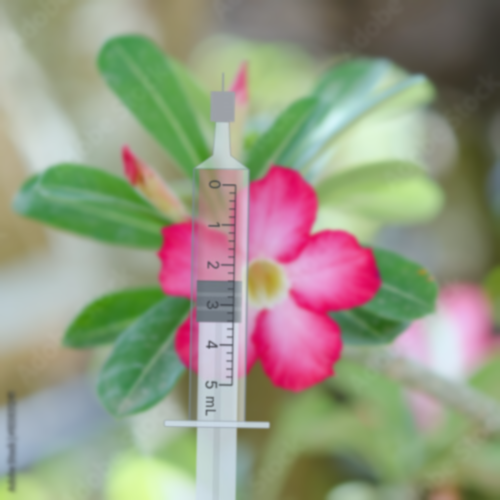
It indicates 2.4; mL
